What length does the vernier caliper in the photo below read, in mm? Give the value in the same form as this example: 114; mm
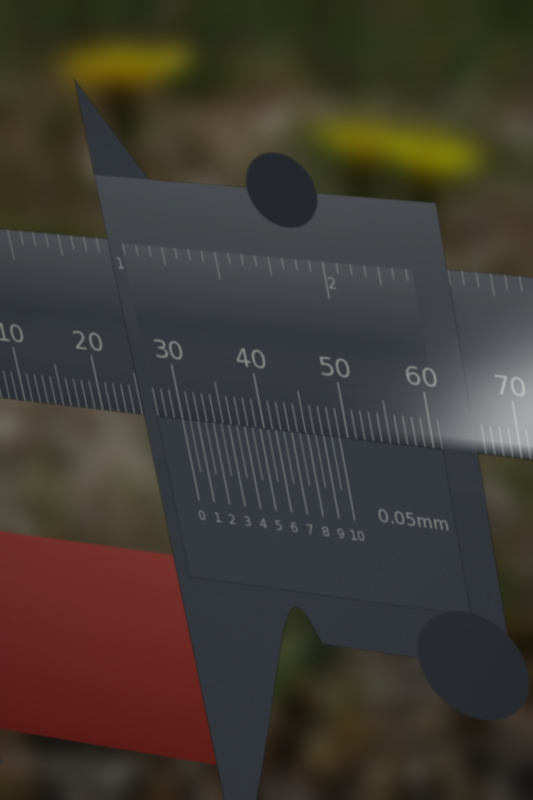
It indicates 30.0; mm
